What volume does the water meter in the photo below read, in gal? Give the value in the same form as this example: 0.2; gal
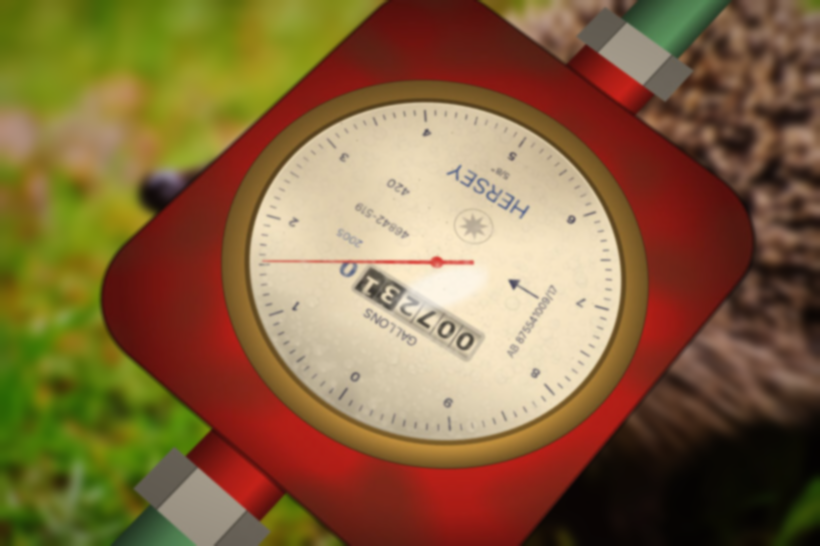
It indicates 72311.5; gal
